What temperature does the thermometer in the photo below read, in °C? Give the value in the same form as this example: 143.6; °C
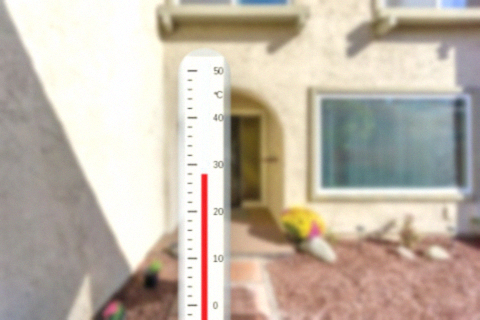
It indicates 28; °C
